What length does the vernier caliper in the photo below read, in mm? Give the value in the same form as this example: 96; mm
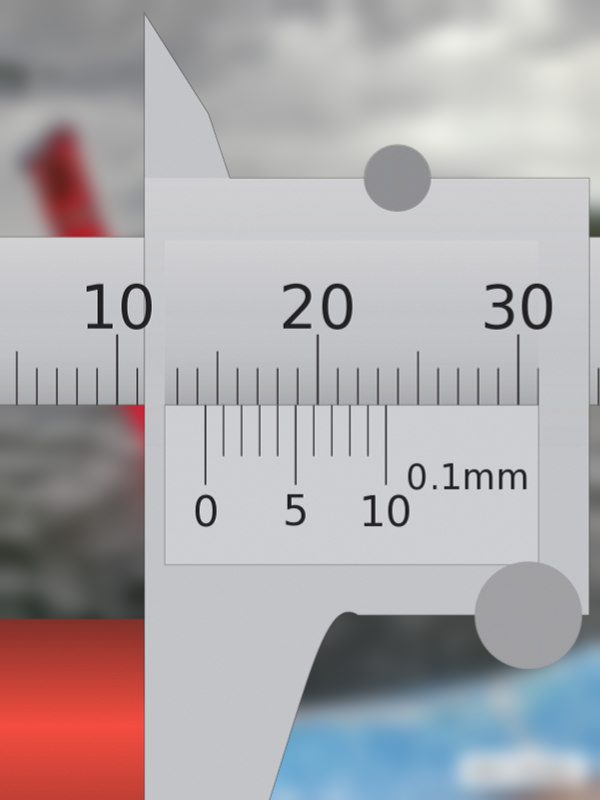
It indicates 14.4; mm
